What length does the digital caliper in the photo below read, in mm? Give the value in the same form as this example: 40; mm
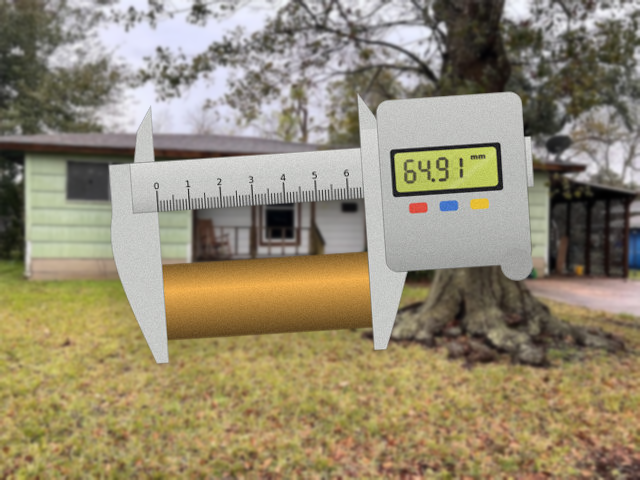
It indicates 64.91; mm
